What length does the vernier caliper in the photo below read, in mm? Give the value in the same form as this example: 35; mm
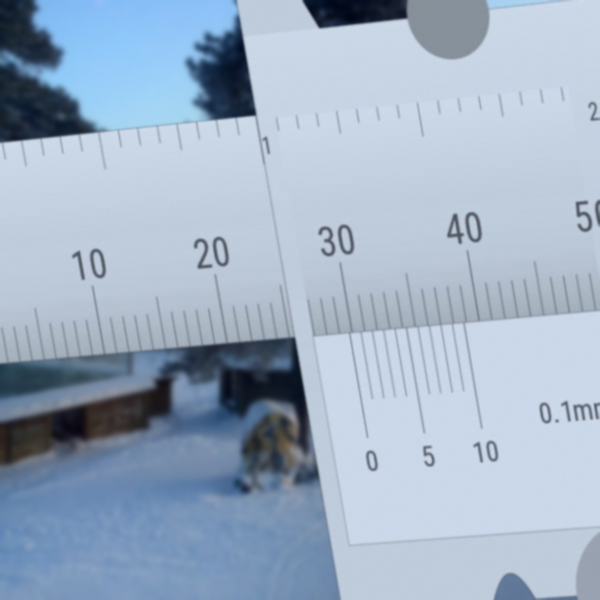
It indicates 29.8; mm
